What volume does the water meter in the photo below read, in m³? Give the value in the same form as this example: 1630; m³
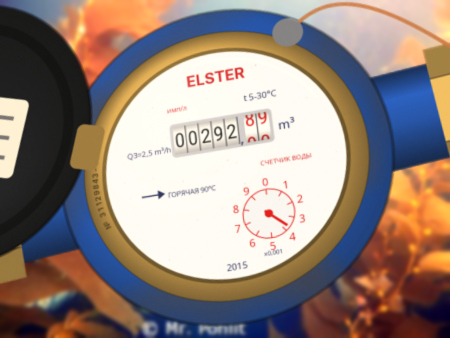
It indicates 292.893; m³
